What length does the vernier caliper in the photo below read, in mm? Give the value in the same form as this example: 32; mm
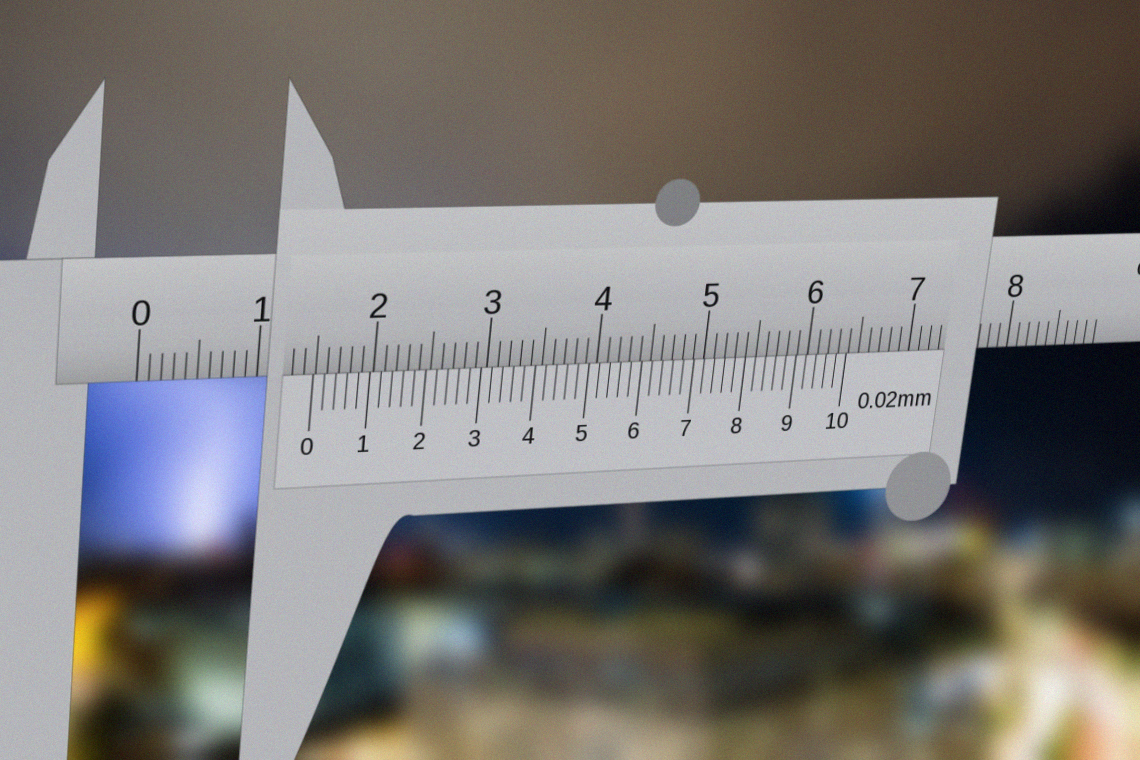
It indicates 14.8; mm
